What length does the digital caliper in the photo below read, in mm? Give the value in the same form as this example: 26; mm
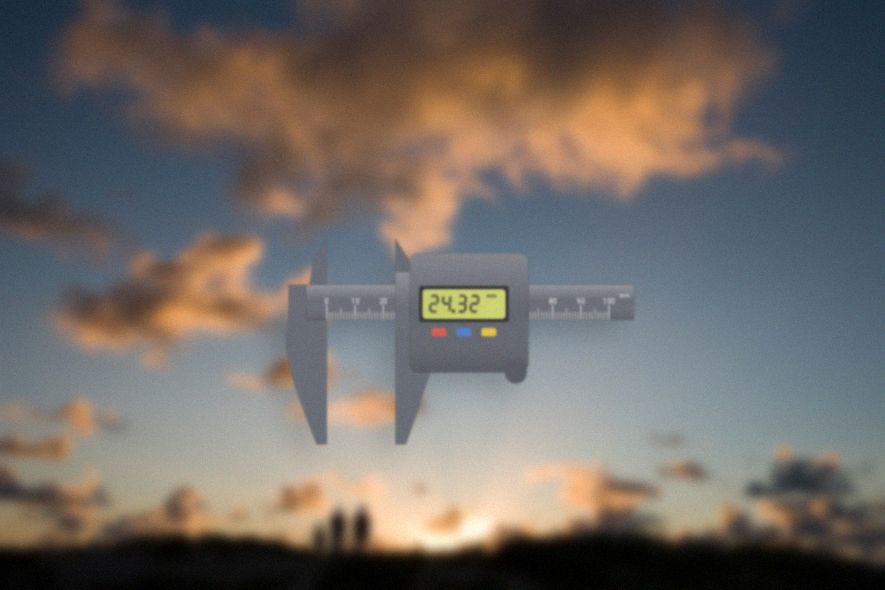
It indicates 24.32; mm
